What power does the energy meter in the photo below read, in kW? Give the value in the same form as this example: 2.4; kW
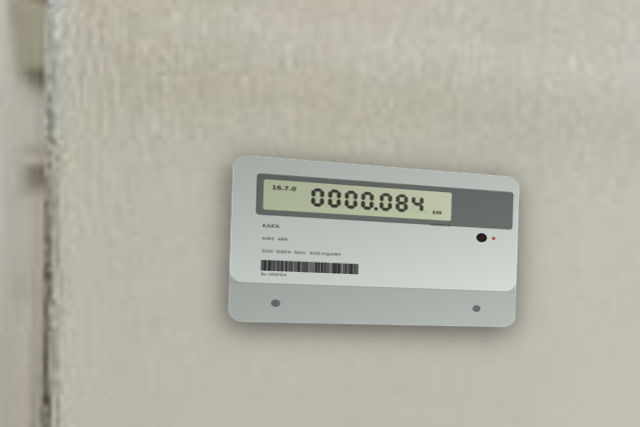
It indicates 0.084; kW
